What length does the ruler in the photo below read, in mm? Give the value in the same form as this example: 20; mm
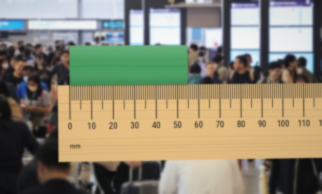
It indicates 55; mm
